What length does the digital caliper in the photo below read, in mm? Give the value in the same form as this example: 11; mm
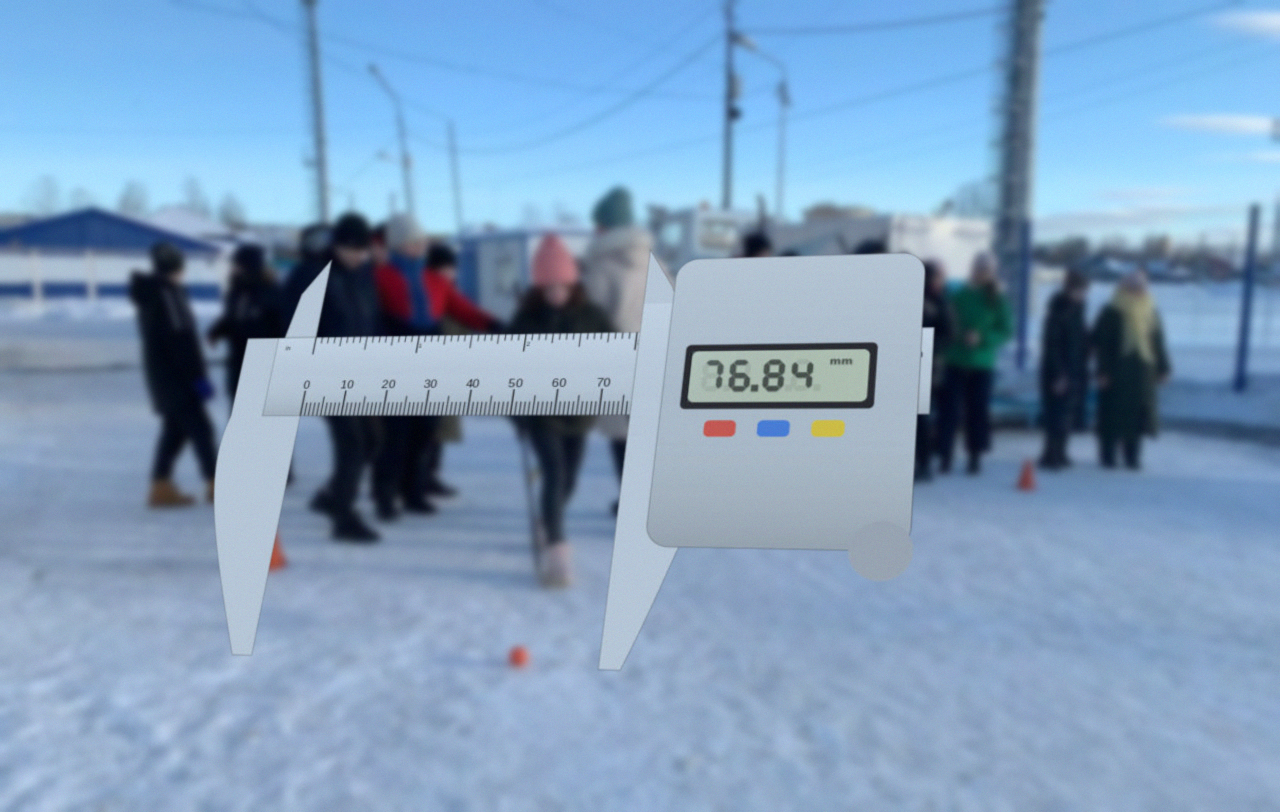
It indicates 76.84; mm
